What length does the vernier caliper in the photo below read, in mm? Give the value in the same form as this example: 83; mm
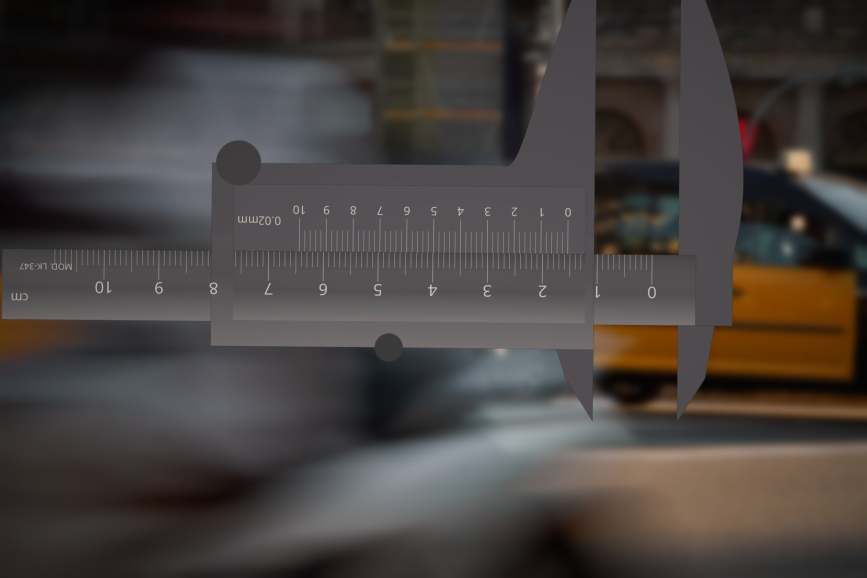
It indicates 15.4; mm
